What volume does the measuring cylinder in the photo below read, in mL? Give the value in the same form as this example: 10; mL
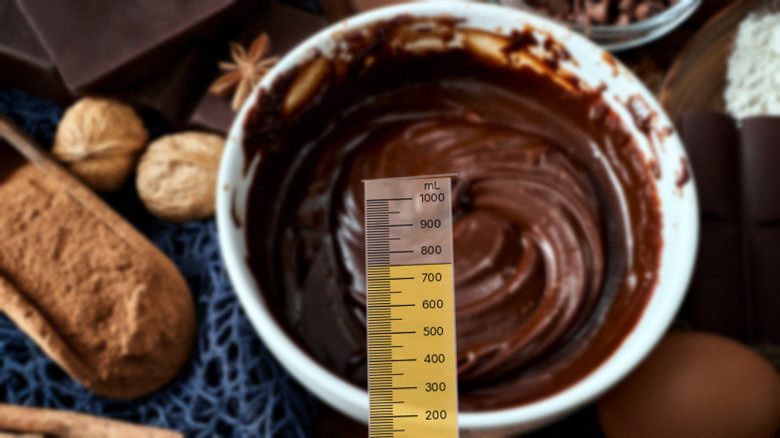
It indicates 750; mL
